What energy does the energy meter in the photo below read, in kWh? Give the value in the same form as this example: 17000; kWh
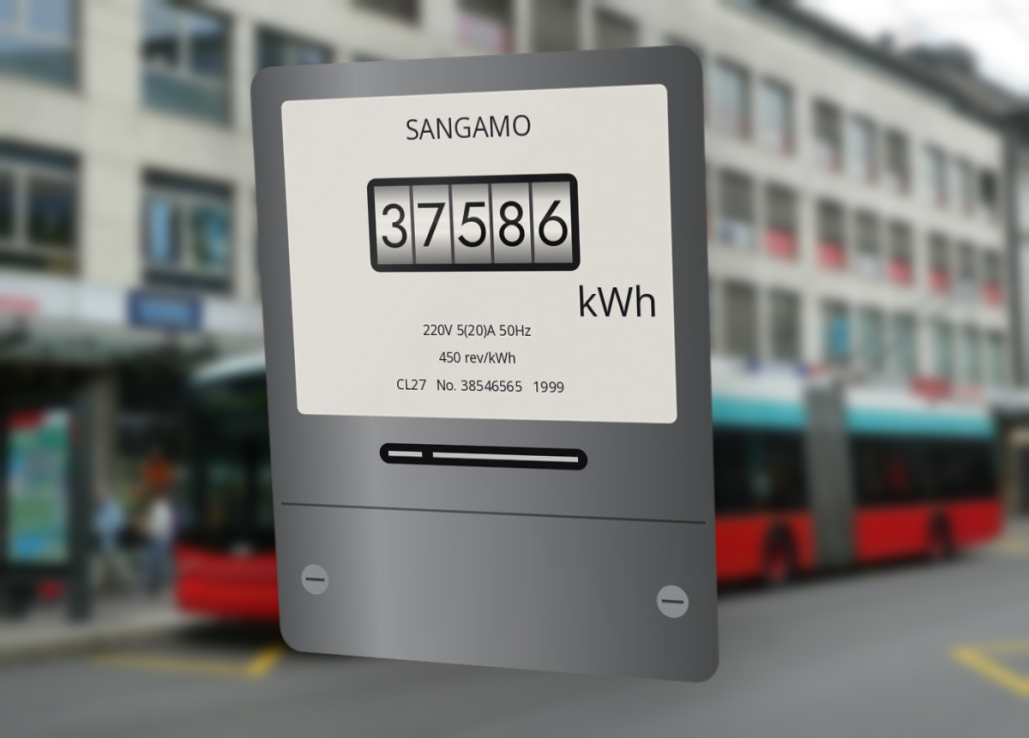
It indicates 37586; kWh
